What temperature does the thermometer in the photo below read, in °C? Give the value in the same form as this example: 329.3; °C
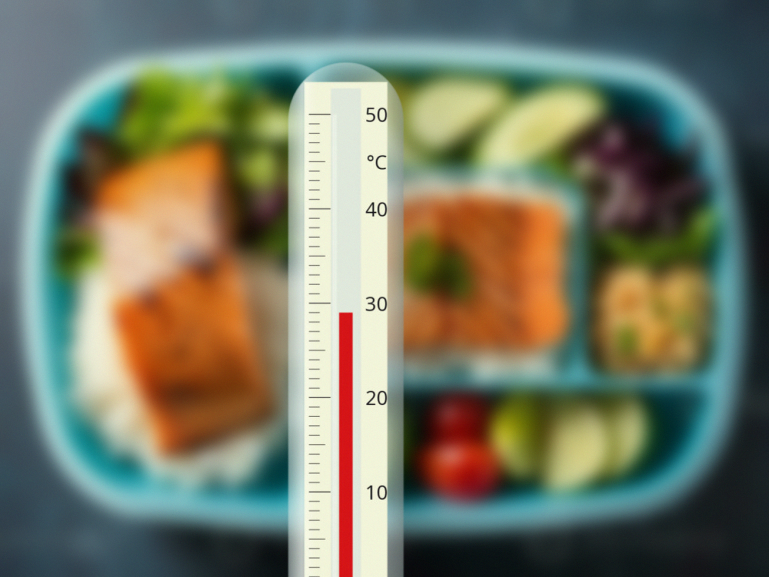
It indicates 29; °C
